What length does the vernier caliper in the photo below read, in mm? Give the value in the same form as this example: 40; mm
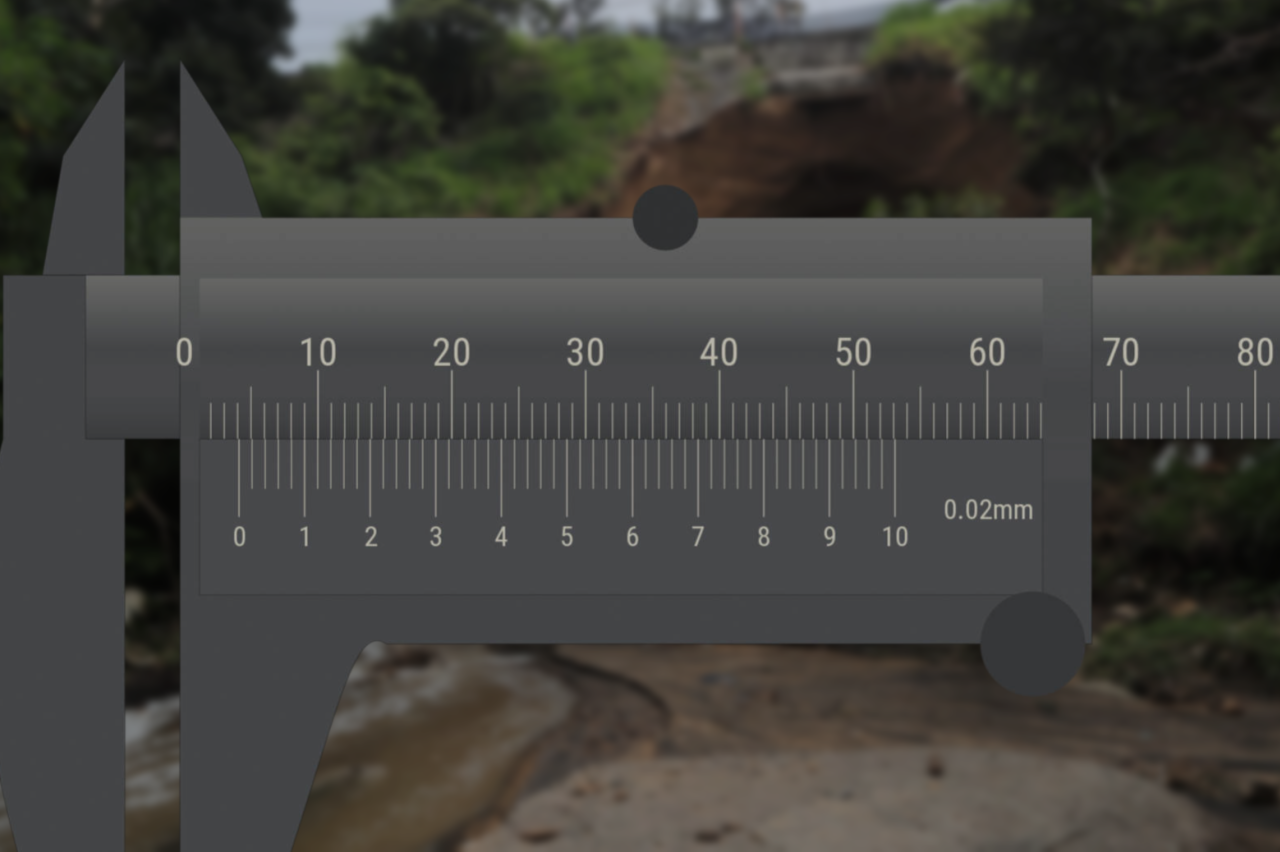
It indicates 4.1; mm
